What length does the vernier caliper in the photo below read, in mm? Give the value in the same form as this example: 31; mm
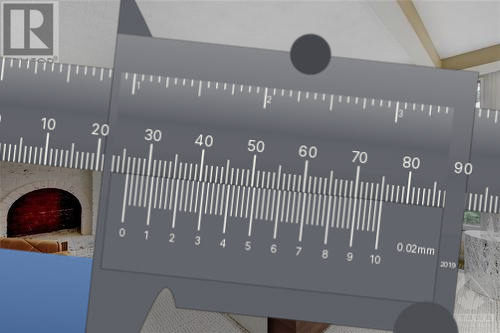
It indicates 26.0; mm
